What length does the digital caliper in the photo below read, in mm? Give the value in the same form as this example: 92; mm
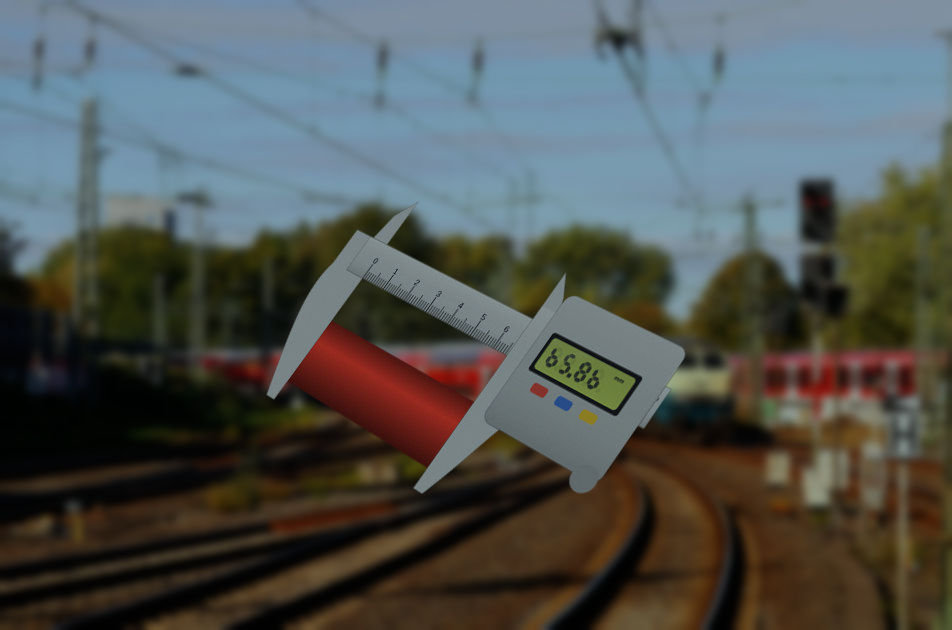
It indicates 65.86; mm
